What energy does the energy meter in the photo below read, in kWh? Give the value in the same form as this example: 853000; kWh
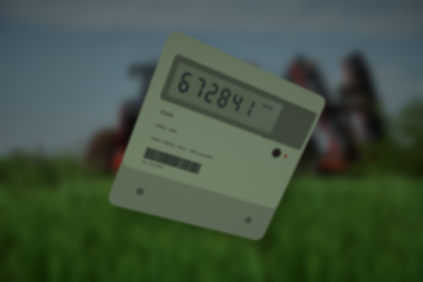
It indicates 672841; kWh
